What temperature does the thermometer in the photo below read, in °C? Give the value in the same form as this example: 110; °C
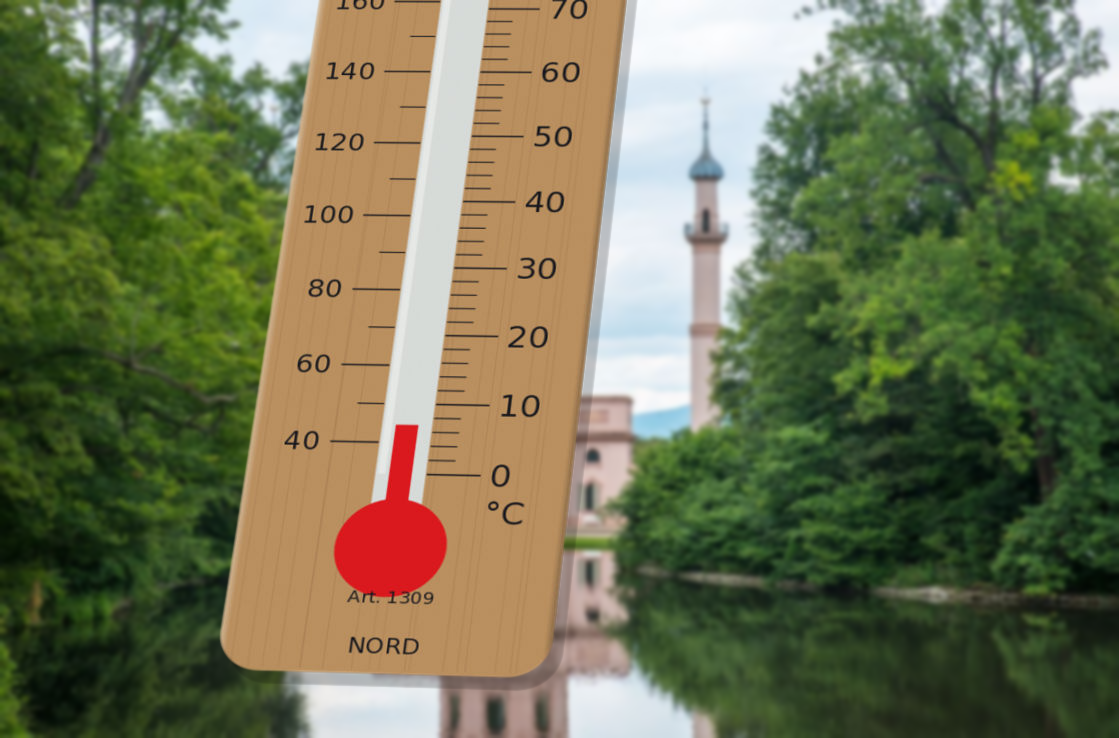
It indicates 7; °C
